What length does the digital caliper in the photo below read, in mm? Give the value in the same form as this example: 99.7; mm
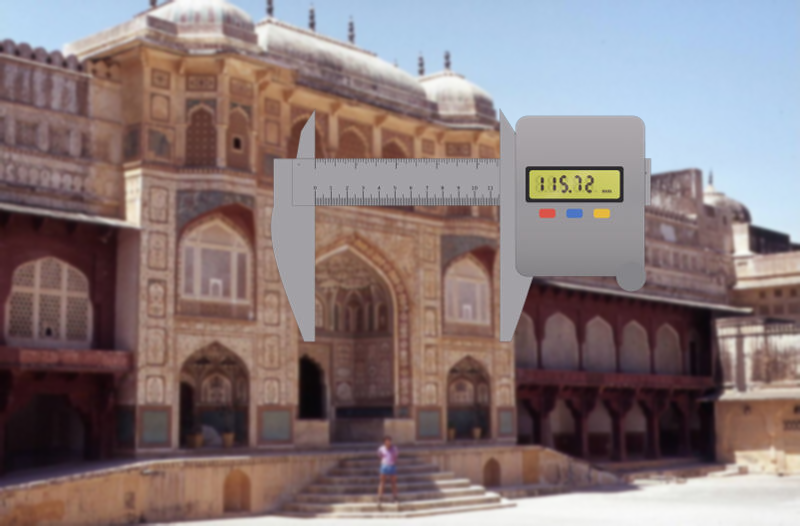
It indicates 115.72; mm
